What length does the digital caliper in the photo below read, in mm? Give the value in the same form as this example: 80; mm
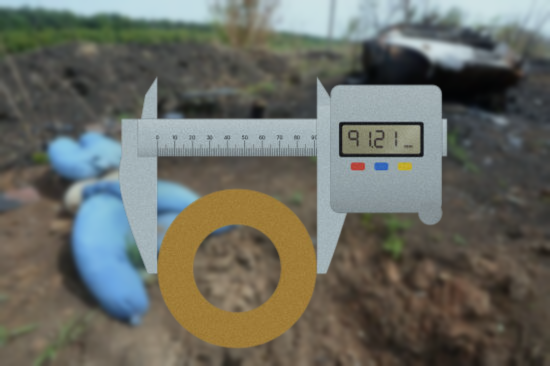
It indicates 91.21; mm
